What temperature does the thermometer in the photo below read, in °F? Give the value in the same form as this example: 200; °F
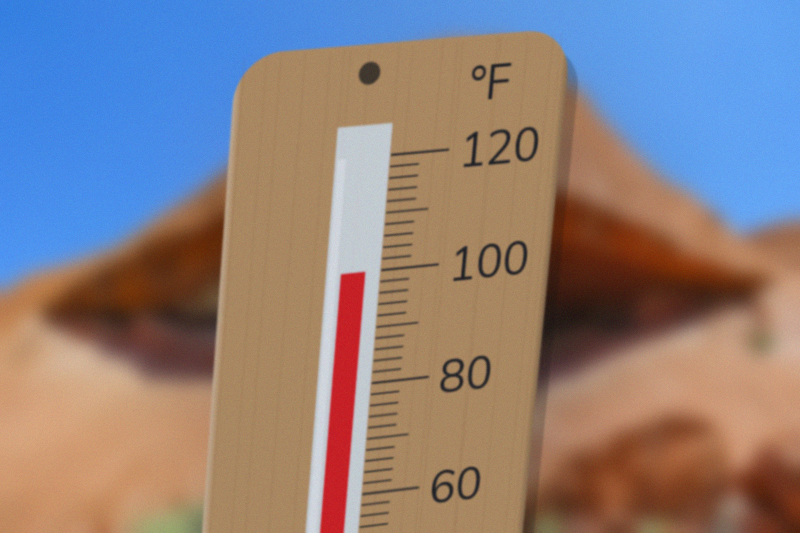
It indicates 100; °F
